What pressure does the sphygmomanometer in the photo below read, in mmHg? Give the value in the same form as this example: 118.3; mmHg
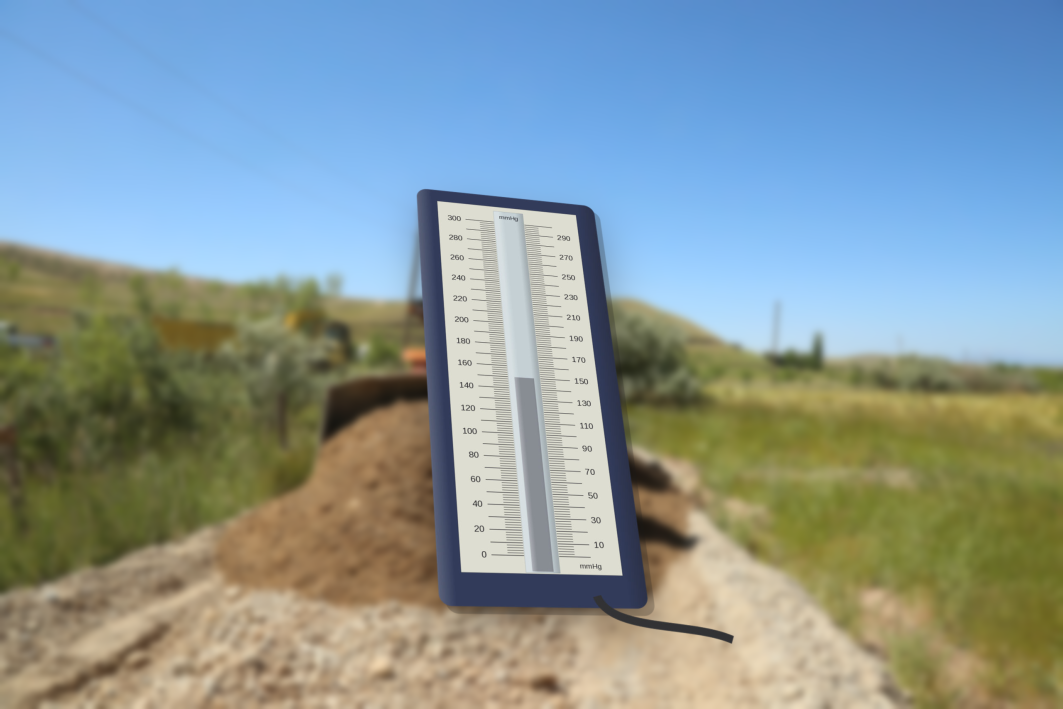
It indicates 150; mmHg
